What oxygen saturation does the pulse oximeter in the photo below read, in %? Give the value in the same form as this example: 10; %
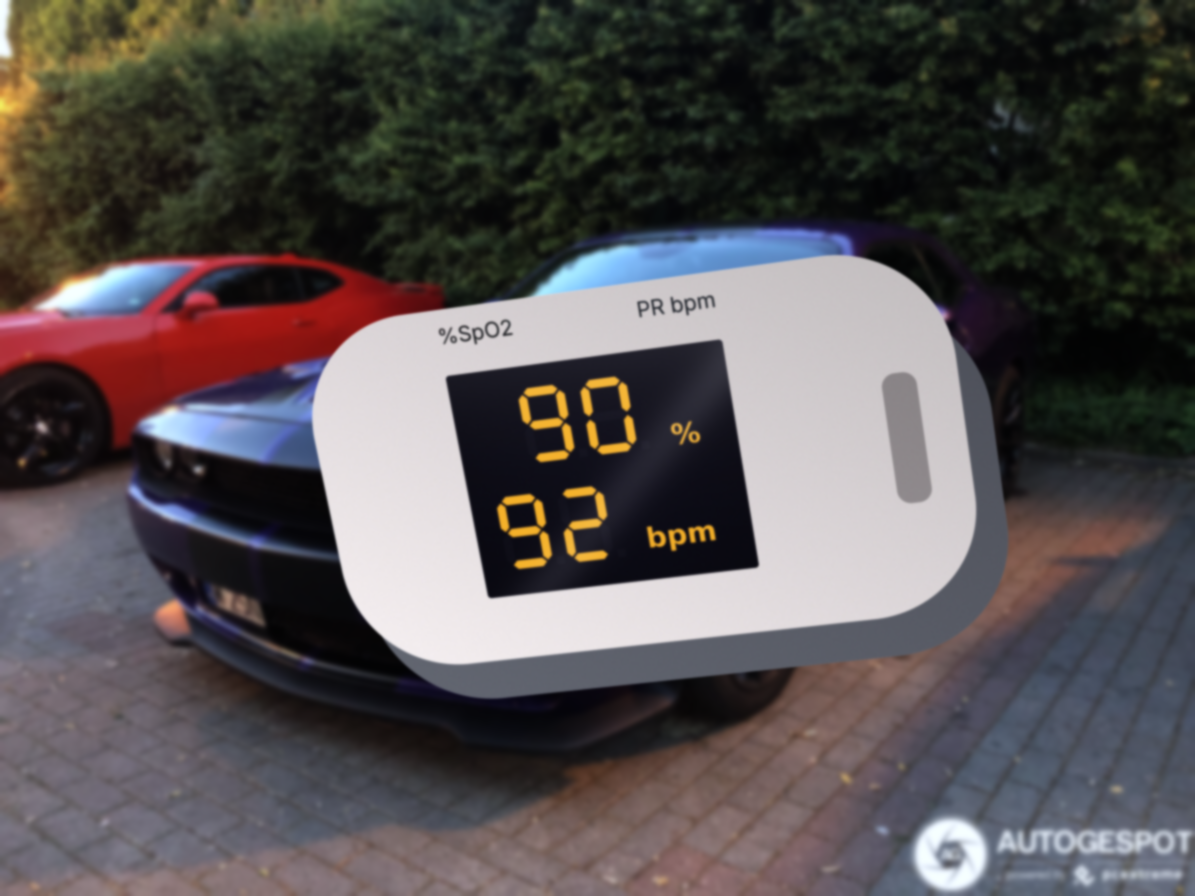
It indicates 90; %
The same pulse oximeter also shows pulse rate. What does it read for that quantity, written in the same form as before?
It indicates 92; bpm
